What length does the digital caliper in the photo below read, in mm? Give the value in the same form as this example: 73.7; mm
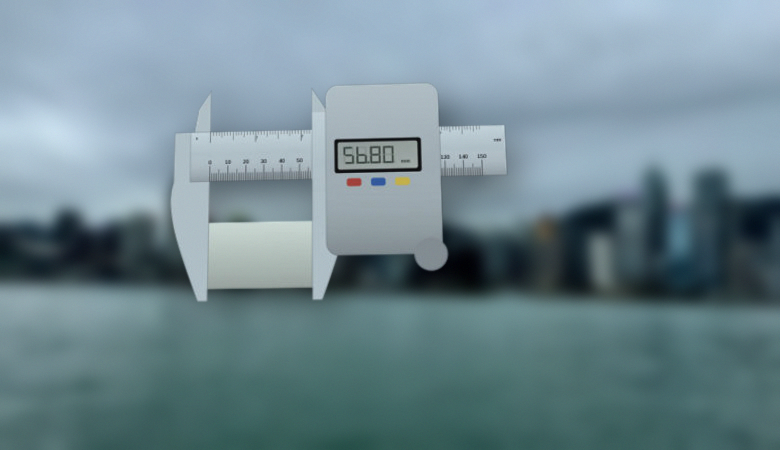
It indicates 56.80; mm
